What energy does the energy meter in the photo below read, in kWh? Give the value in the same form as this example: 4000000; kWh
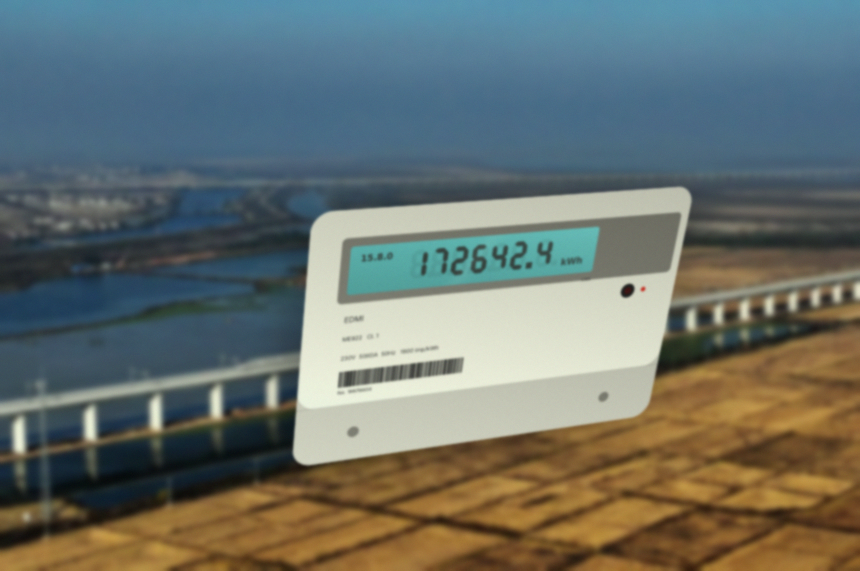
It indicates 172642.4; kWh
